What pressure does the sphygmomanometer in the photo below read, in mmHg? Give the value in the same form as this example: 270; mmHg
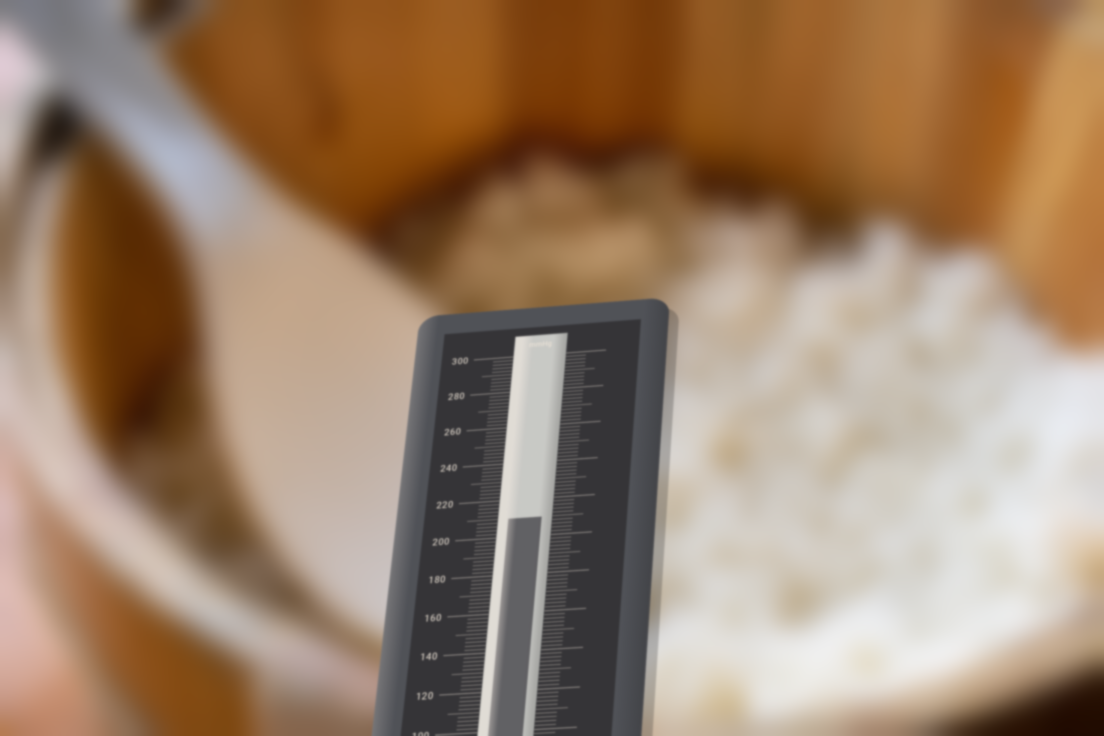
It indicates 210; mmHg
